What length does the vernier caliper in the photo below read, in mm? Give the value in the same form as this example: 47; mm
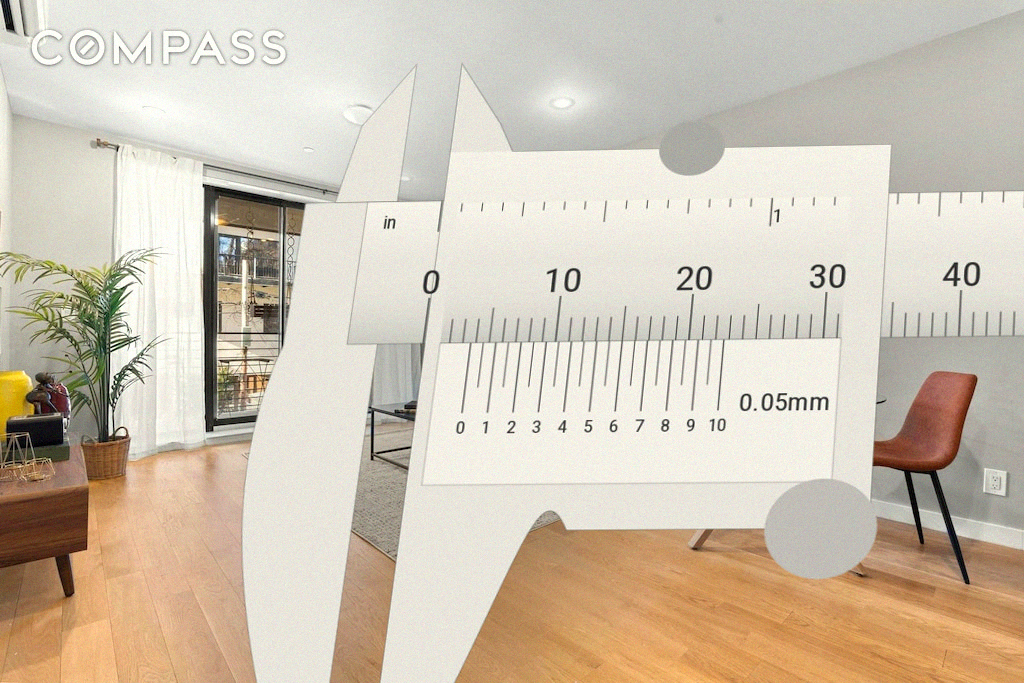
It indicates 3.6; mm
